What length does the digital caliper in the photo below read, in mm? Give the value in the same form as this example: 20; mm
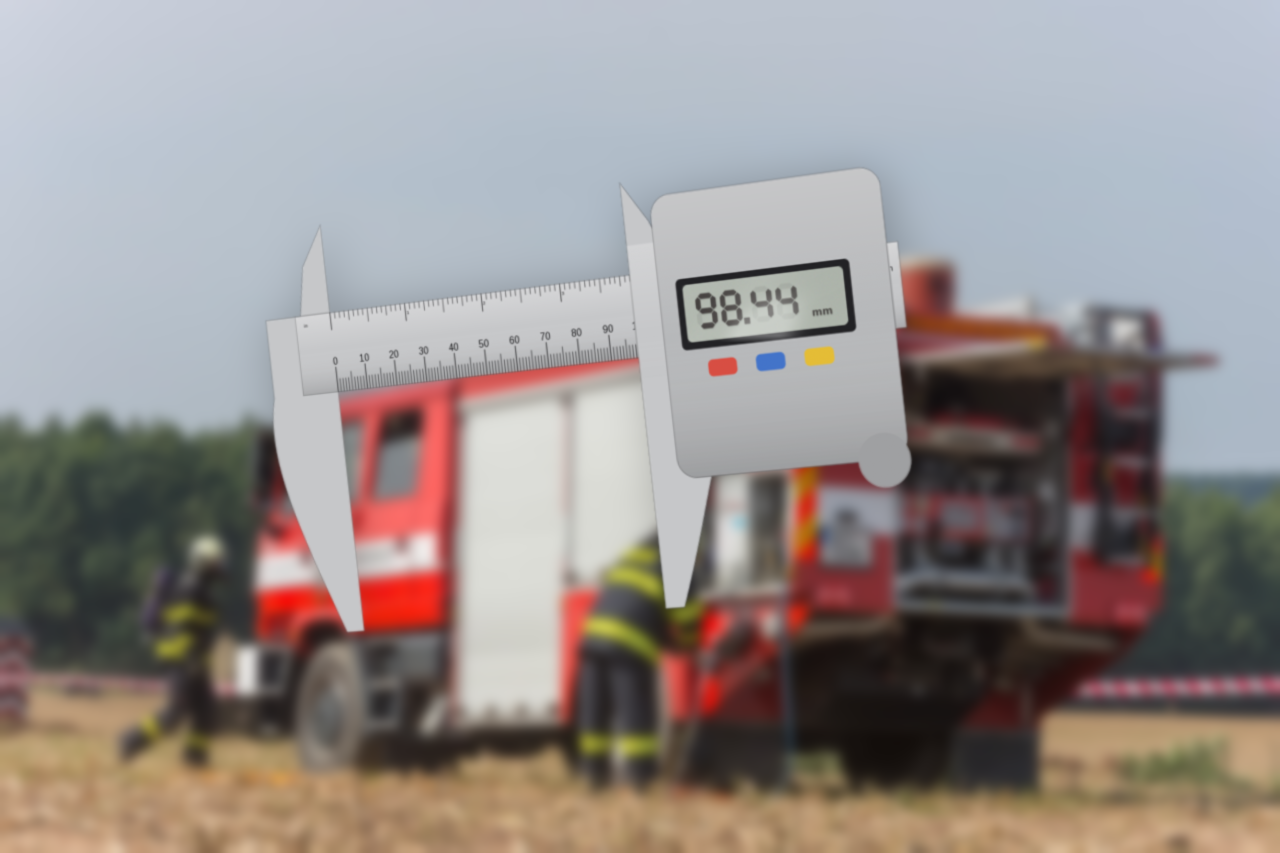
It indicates 98.44; mm
